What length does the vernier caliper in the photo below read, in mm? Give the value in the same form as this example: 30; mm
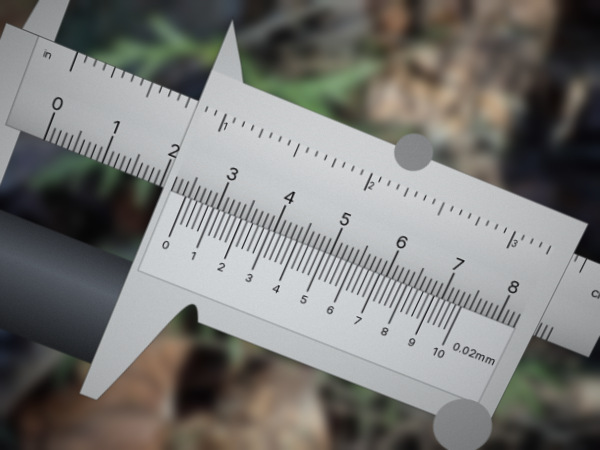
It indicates 24.5; mm
